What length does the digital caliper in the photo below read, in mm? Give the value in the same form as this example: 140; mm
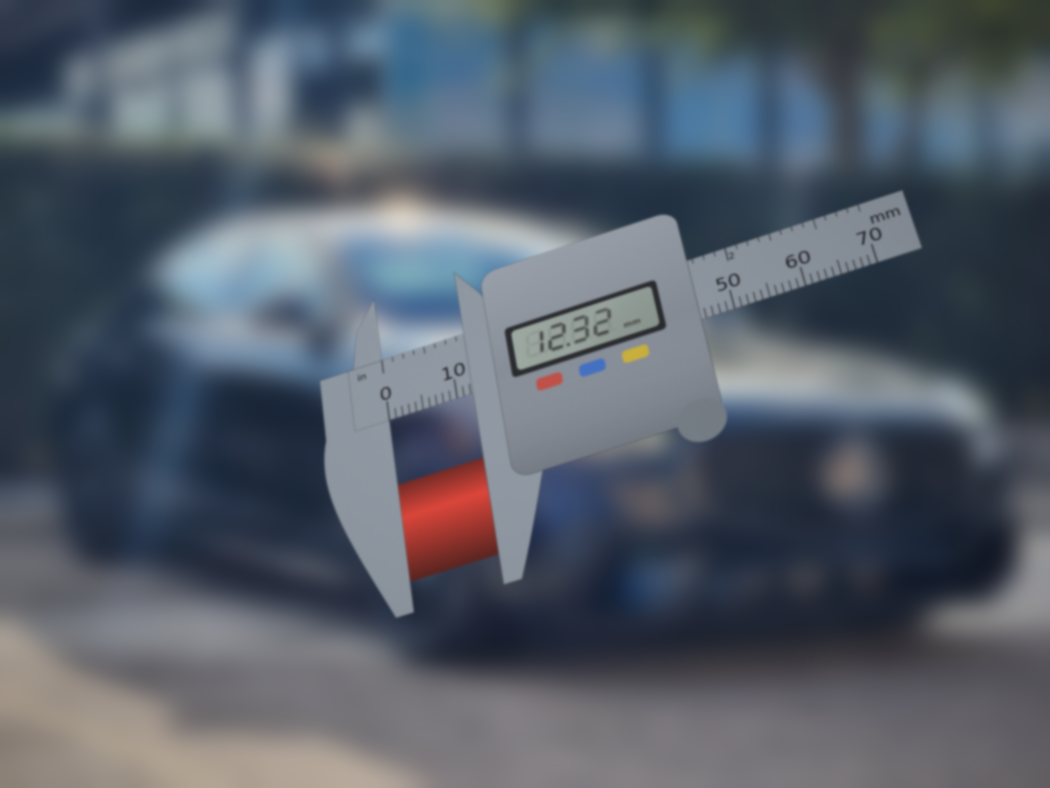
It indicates 12.32; mm
